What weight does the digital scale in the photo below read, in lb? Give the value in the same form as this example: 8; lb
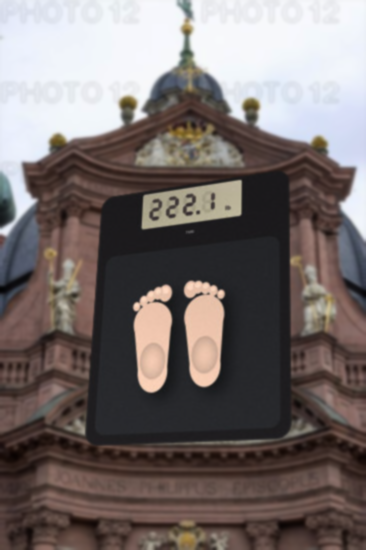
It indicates 222.1; lb
